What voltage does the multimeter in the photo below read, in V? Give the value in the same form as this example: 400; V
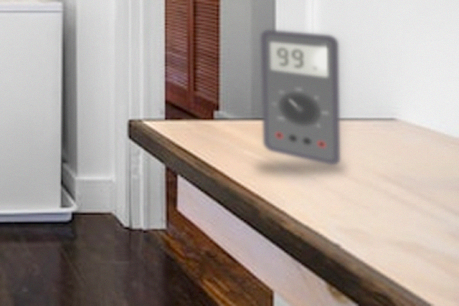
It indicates 99; V
